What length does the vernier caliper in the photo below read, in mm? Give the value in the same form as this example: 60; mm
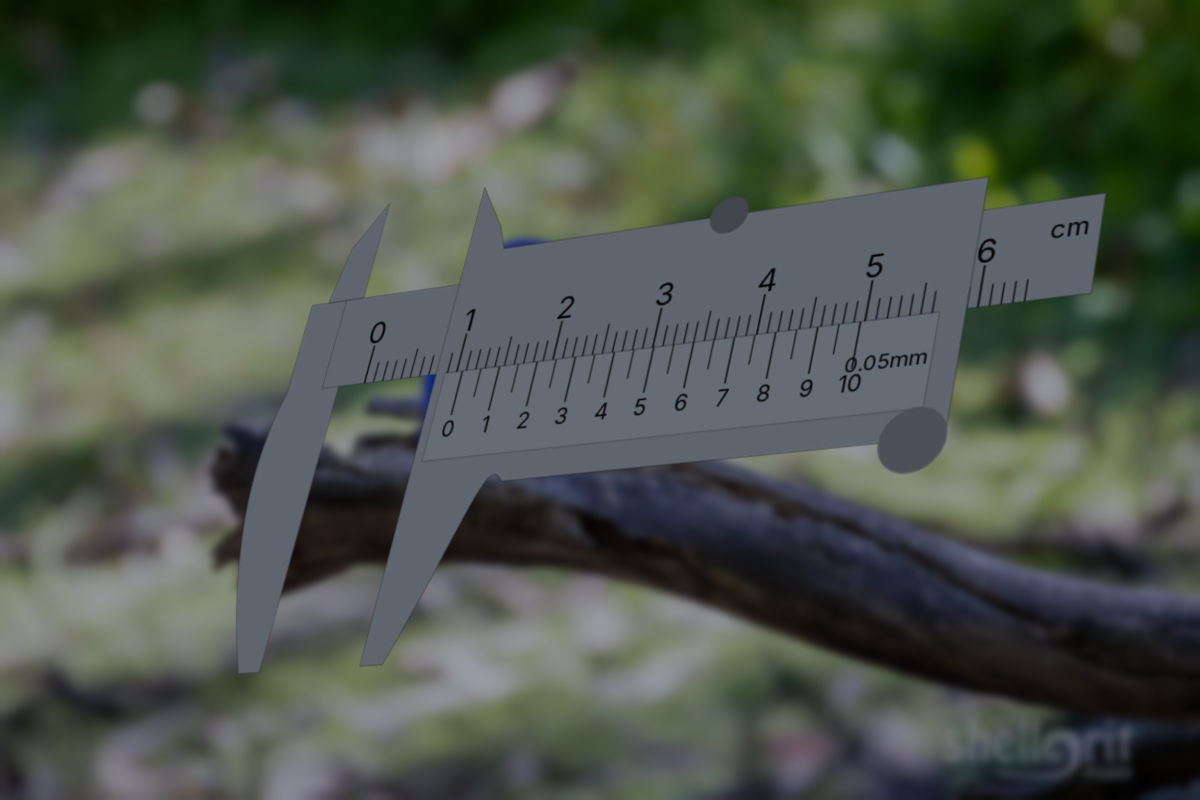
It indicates 10.6; mm
